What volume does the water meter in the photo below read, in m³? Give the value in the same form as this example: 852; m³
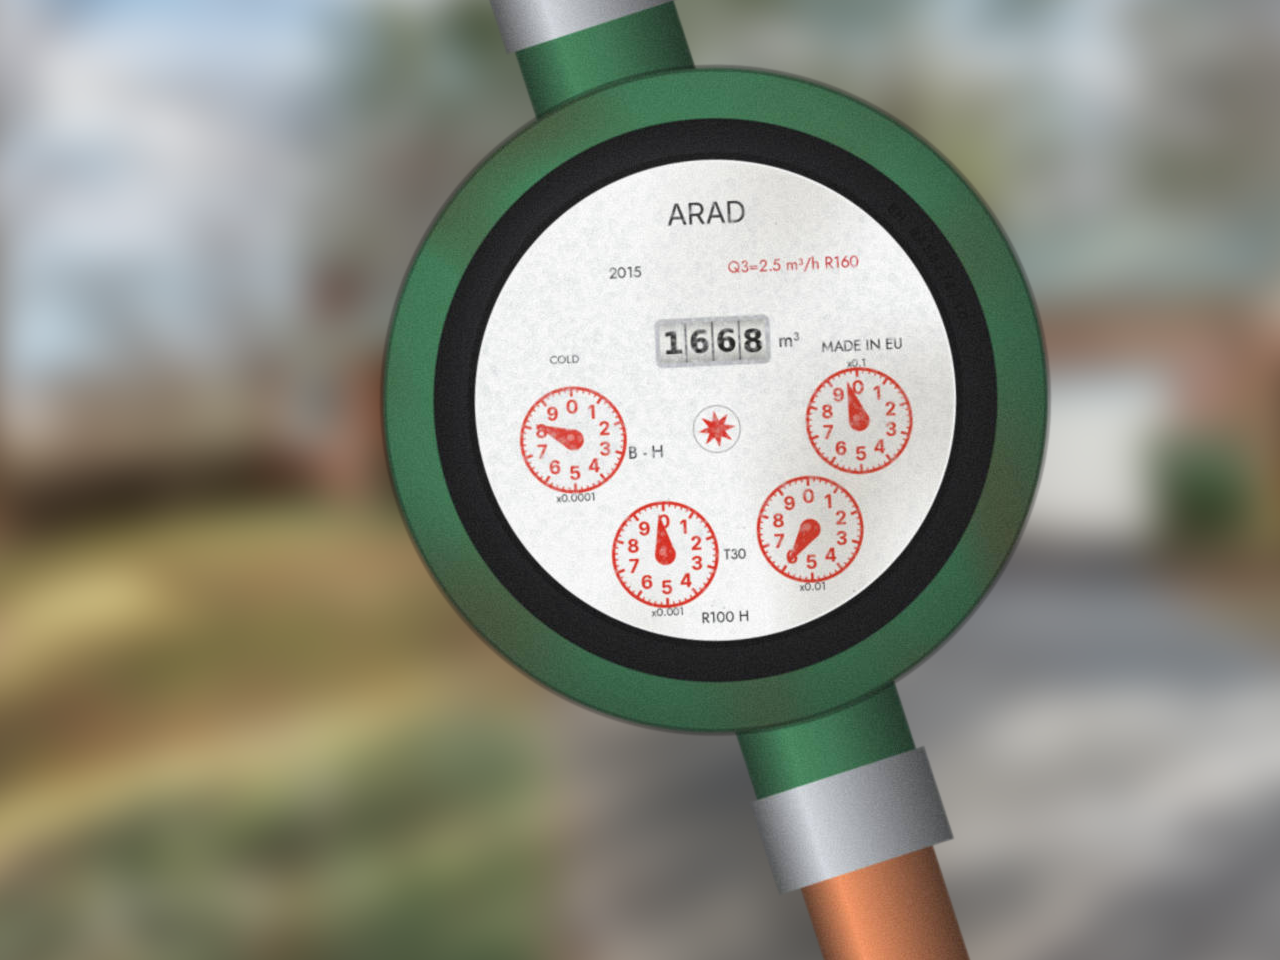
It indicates 1667.9598; m³
